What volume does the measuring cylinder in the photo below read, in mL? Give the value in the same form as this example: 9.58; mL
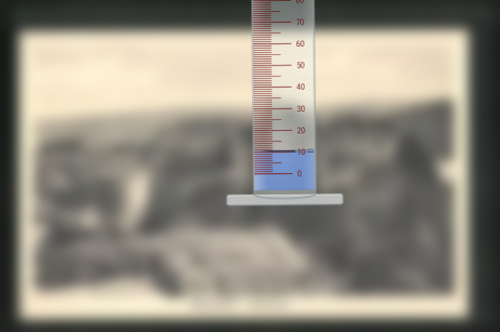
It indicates 10; mL
